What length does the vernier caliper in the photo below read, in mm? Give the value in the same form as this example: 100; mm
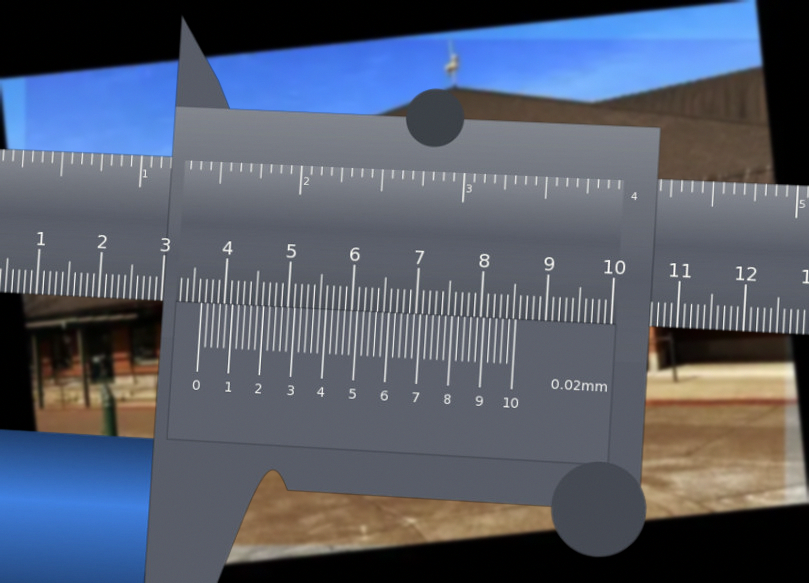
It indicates 36.4; mm
